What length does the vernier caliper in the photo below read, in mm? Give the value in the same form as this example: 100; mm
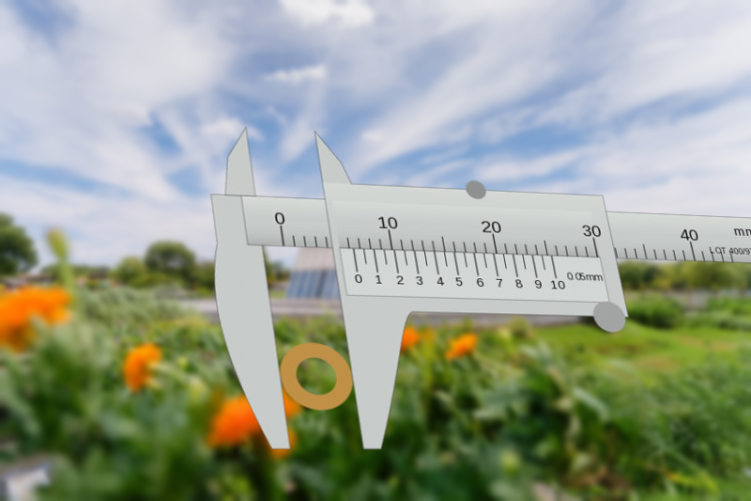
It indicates 6.4; mm
